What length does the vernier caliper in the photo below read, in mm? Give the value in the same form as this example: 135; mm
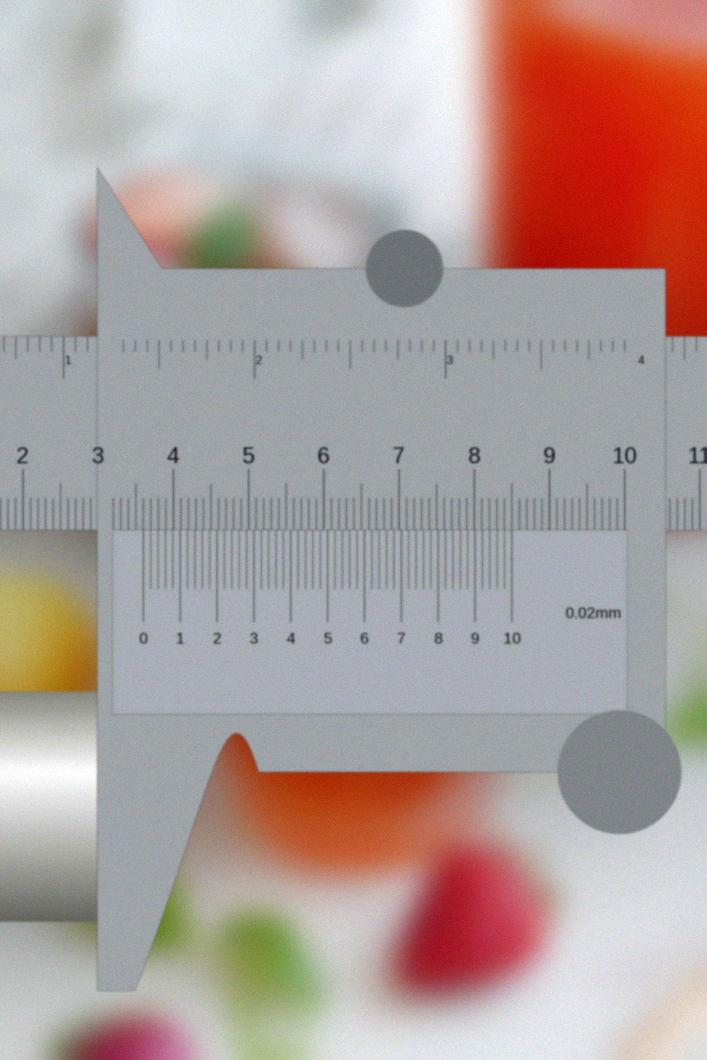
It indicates 36.0; mm
